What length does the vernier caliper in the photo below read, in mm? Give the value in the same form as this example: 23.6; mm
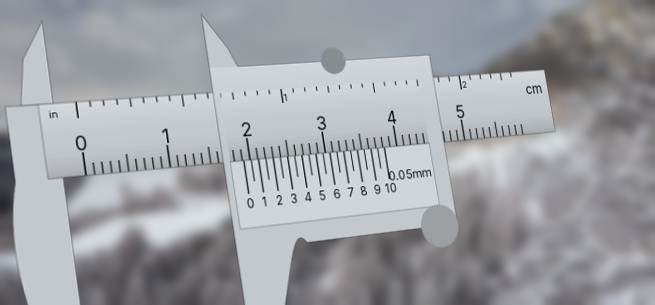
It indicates 19.2; mm
